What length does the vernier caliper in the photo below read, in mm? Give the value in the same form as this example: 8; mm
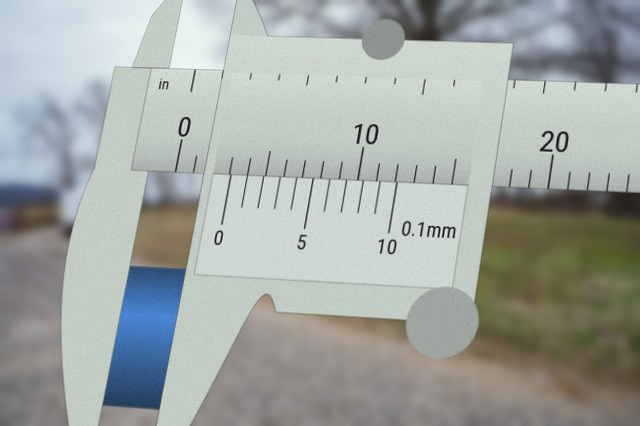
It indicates 3.1; mm
